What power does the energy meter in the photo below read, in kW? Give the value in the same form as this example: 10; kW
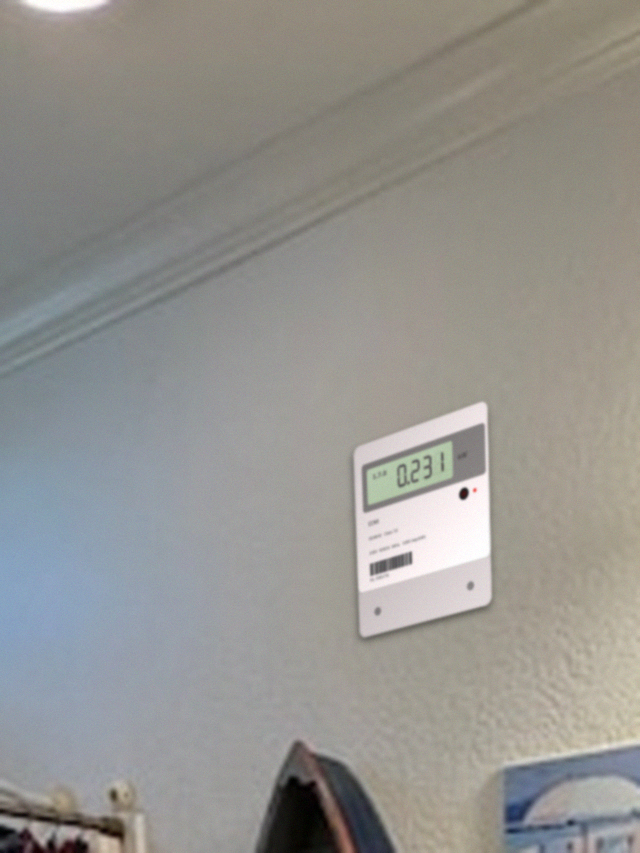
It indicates 0.231; kW
